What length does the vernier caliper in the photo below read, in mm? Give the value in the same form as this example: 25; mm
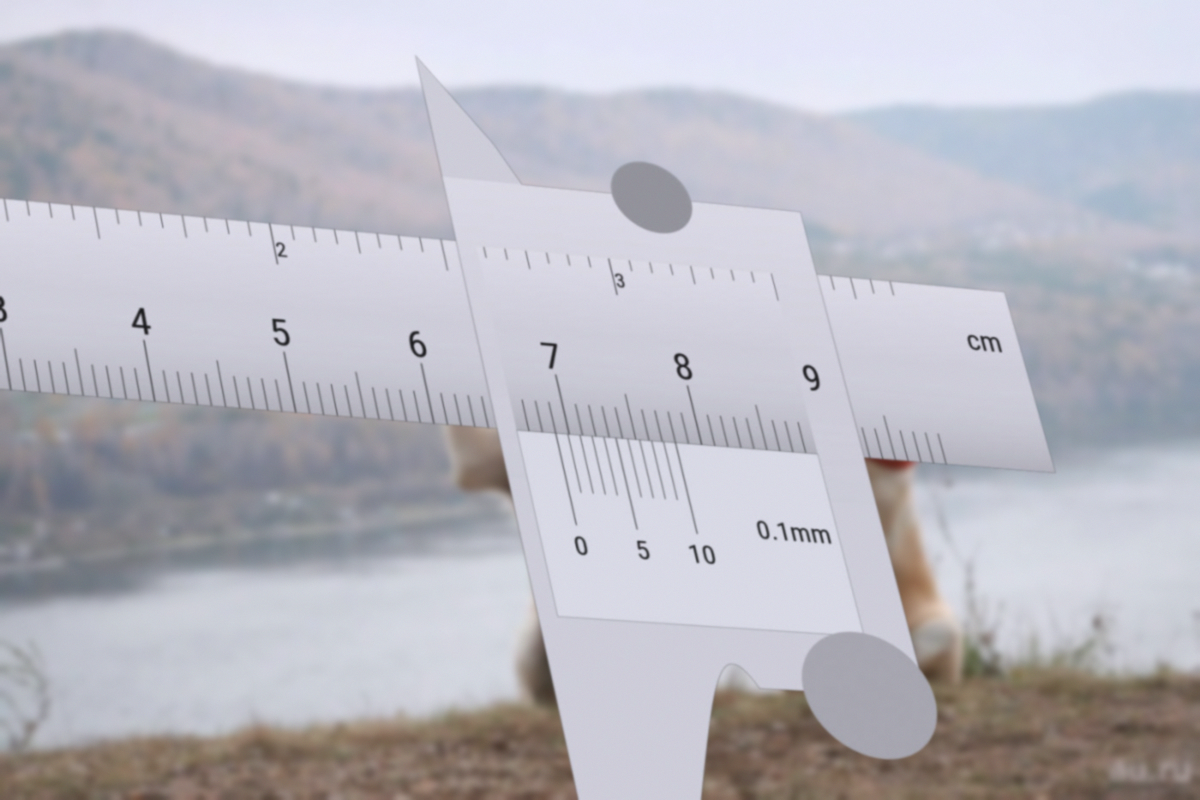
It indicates 69.0; mm
